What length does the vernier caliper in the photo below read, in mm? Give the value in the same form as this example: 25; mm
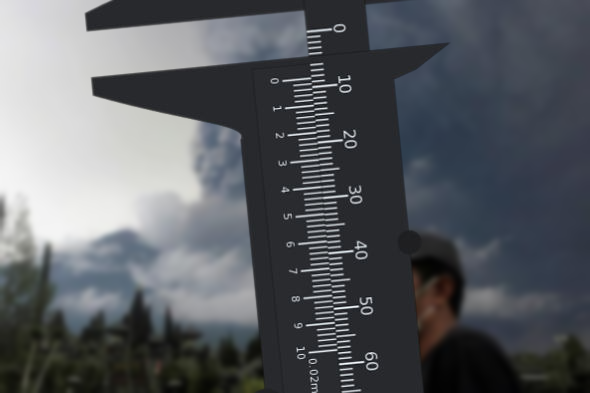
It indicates 8.4; mm
